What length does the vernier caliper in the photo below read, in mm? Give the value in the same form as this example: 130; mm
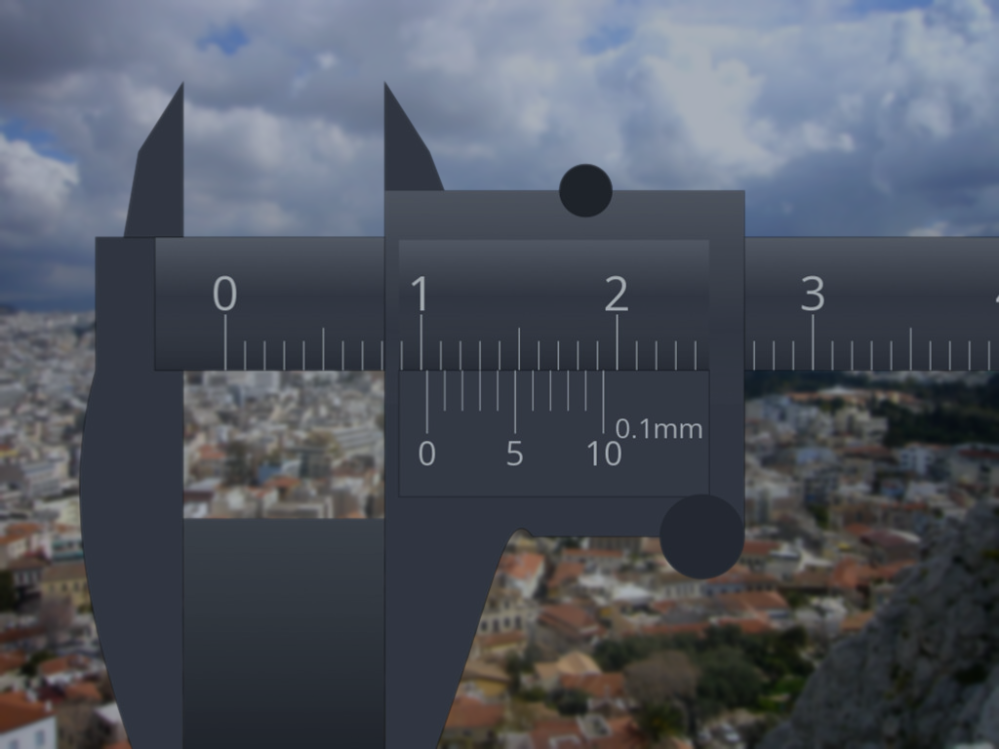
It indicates 10.3; mm
